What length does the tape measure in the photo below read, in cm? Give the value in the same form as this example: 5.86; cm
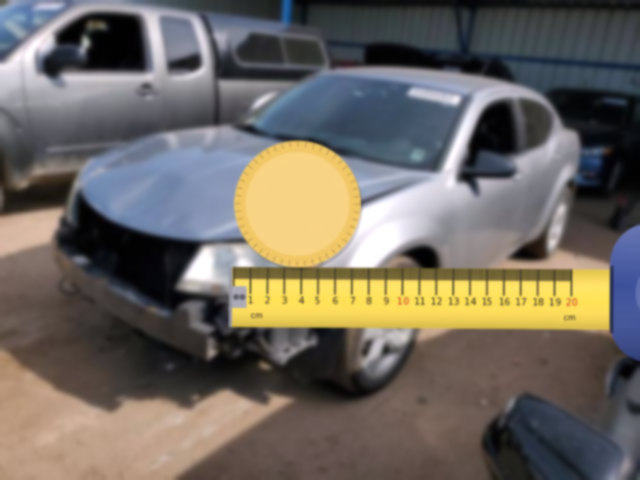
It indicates 7.5; cm
